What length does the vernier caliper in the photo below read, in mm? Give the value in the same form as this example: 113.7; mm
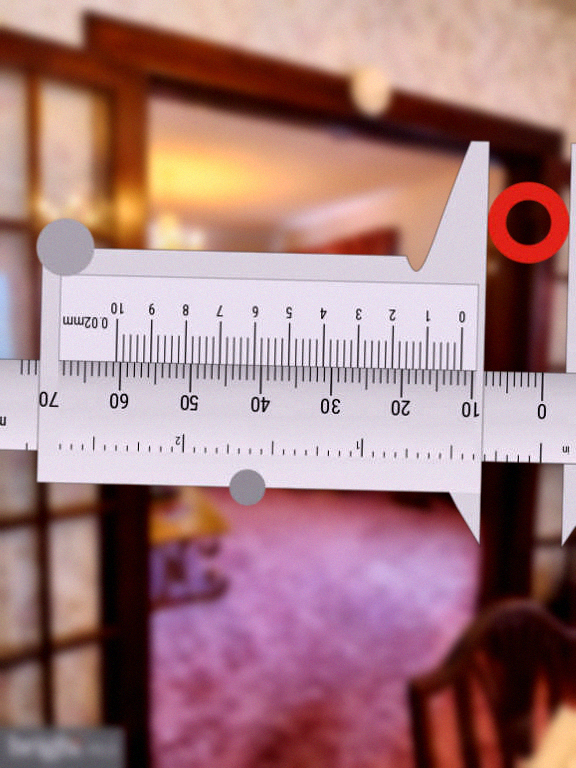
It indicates 11.6; mm
